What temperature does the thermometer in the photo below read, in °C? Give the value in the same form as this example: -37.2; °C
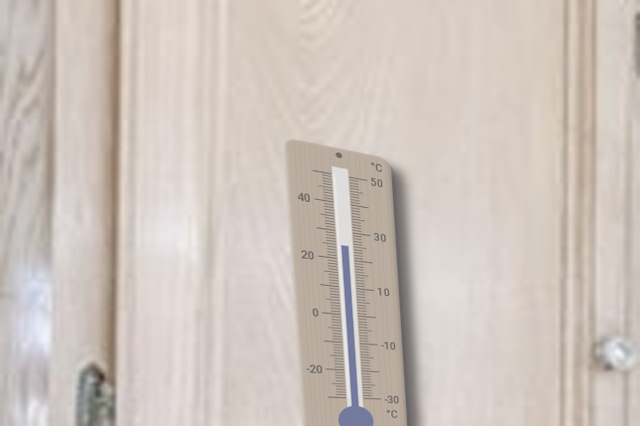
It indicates 25; °C
